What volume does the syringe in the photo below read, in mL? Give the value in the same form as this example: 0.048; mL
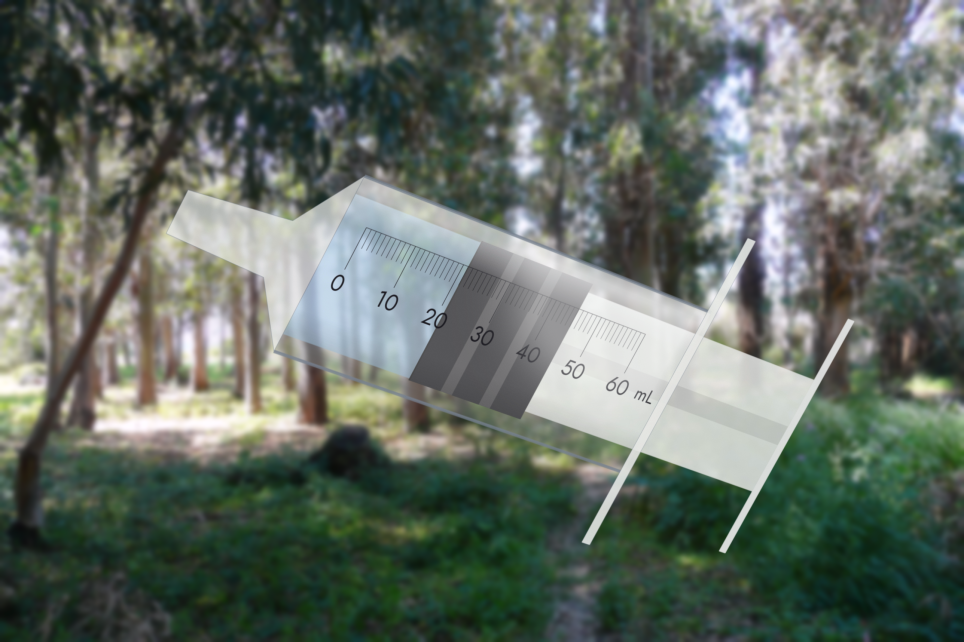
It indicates 21; mL
